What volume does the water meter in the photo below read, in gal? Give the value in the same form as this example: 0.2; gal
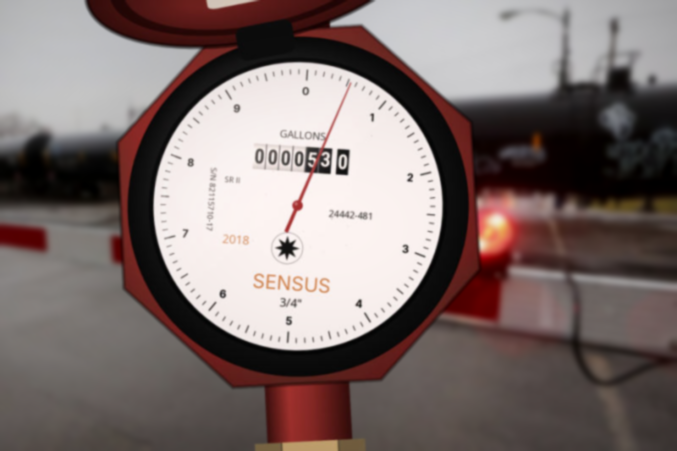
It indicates 530.5; gal
